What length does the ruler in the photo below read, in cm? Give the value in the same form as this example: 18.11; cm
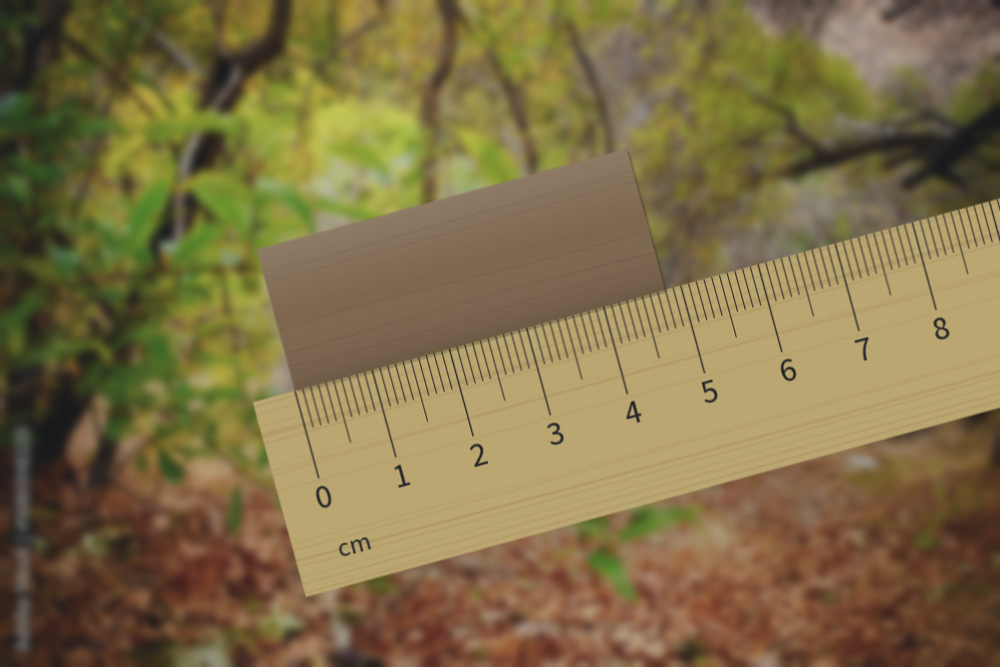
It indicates 4.8; cm
